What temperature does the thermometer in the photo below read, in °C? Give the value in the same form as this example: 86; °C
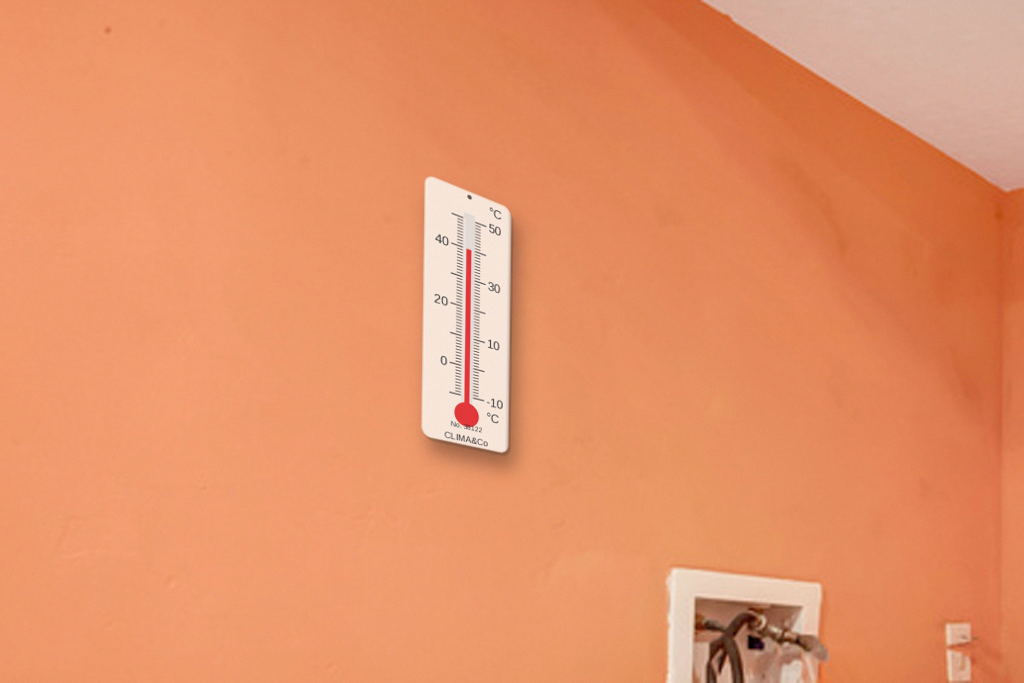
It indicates 40; °C
